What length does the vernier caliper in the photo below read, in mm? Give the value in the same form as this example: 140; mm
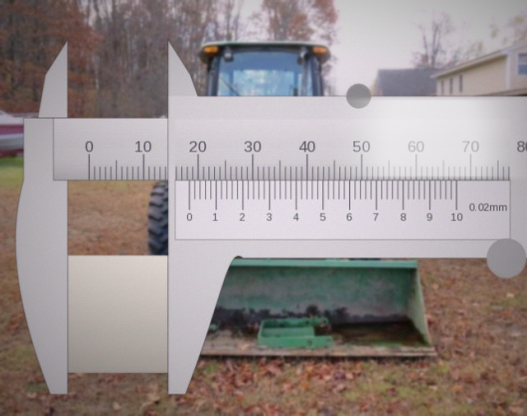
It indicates 18.4; mm
